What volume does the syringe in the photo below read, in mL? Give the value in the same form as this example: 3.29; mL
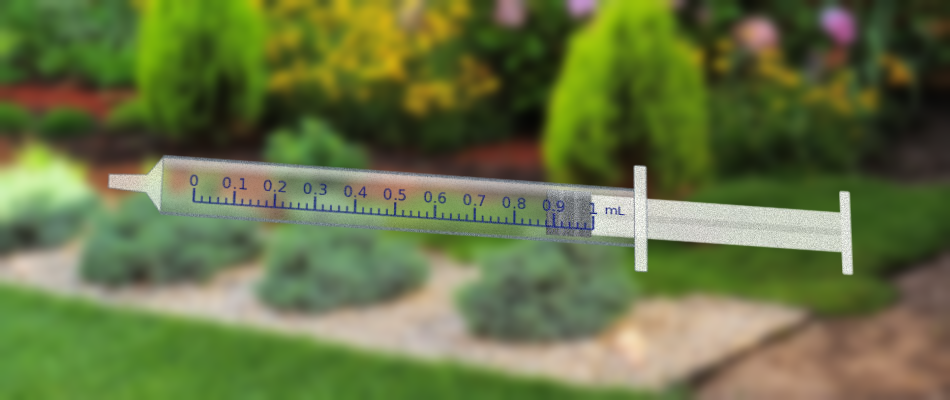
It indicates 0.88; mL
